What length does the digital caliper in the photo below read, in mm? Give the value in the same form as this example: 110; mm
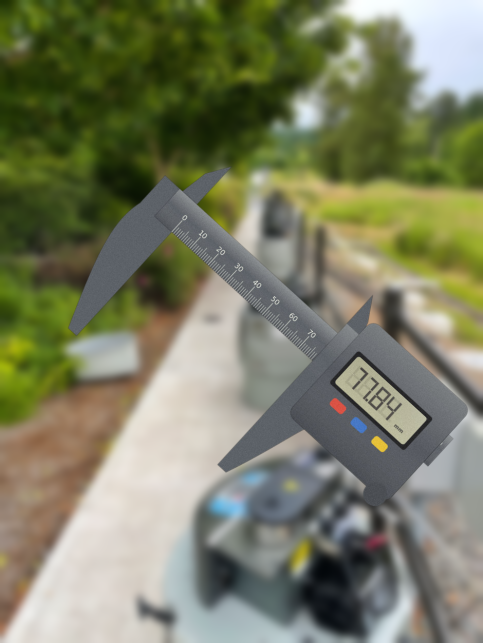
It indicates 77.84; mm
